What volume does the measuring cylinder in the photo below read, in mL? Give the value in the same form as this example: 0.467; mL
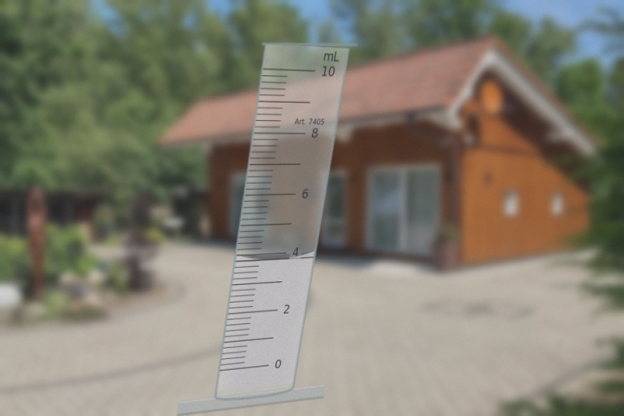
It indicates 3.8; mL
